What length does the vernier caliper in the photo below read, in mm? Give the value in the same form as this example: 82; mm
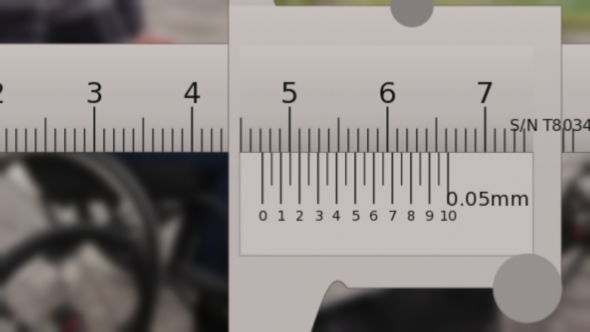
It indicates 47.2; mm
